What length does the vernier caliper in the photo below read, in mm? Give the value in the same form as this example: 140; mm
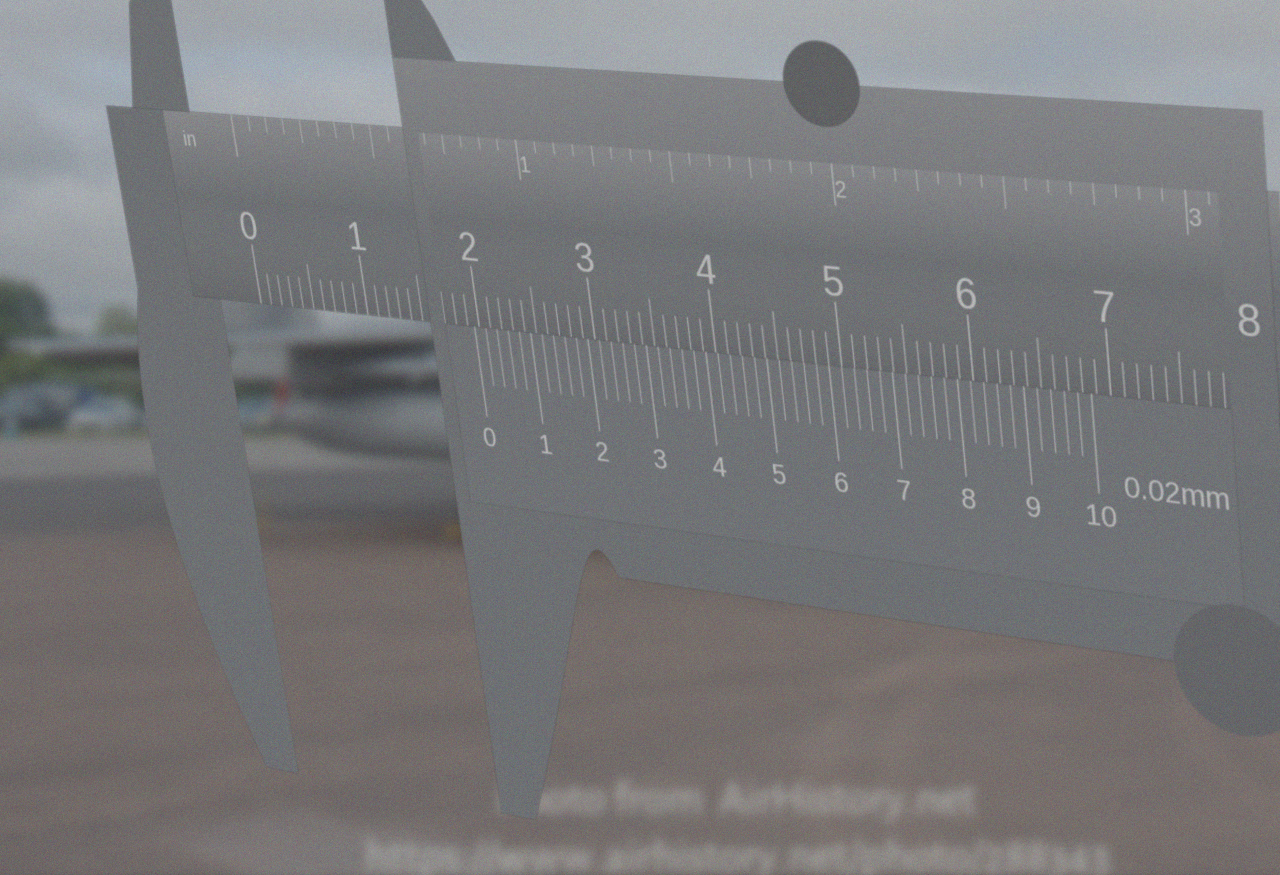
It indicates 19.6; mm
